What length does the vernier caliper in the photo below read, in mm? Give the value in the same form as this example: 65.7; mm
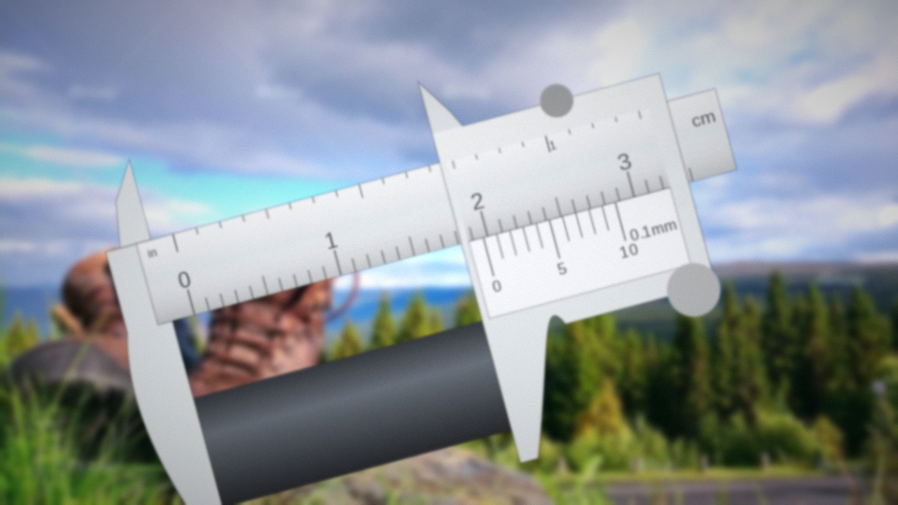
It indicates 19.7; mm
